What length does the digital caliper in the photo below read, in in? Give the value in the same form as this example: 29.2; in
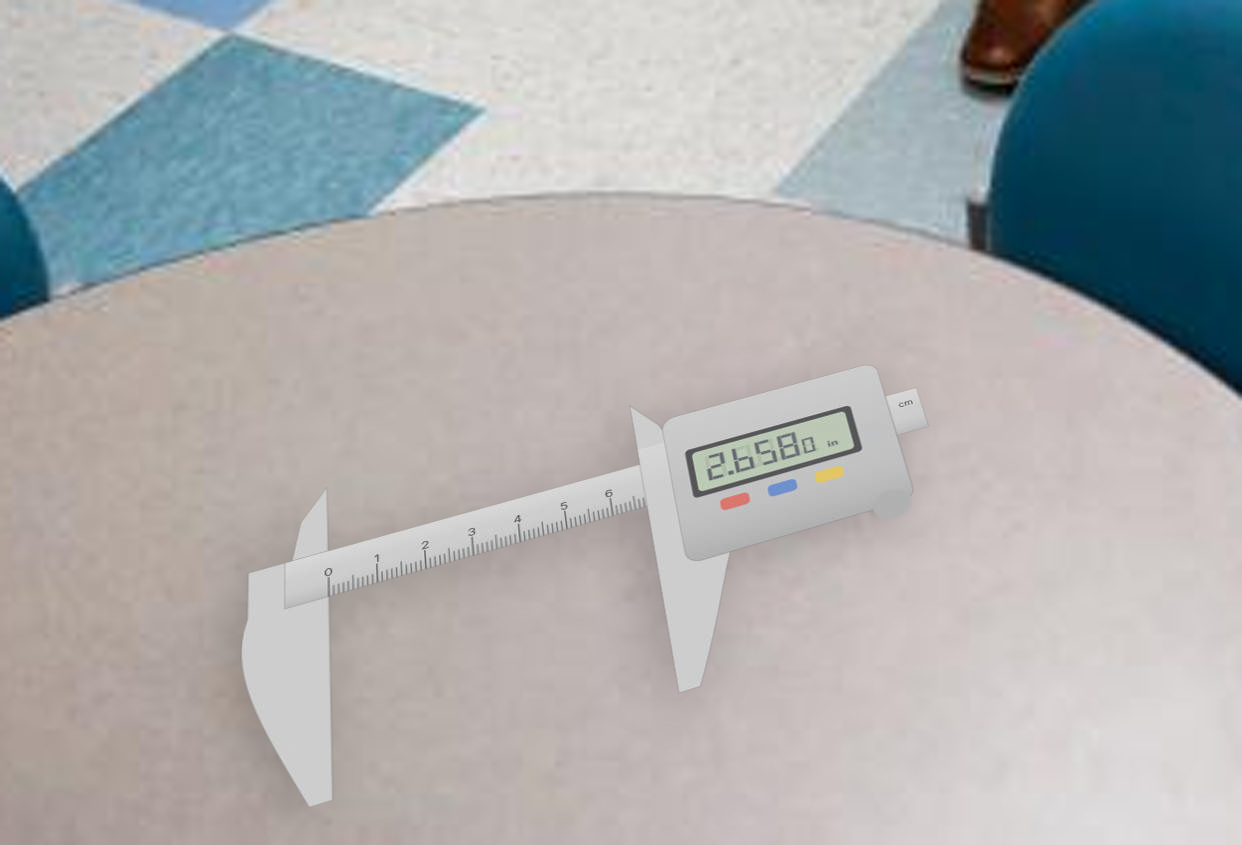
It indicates 2.6580; in
